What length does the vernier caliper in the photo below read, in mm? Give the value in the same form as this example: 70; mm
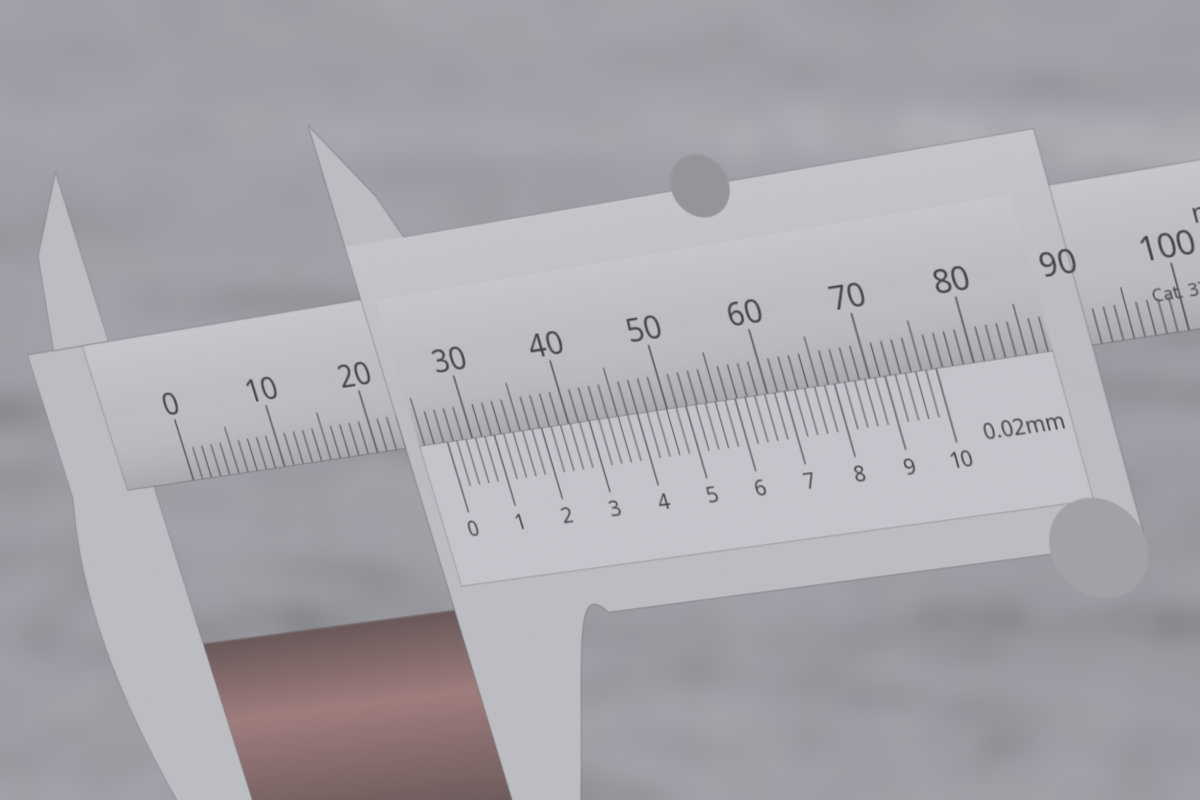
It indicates 27.4; mm
